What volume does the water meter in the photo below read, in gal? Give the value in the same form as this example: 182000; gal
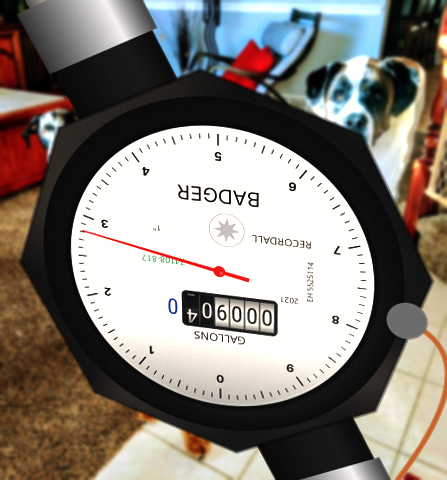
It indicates 9042.8; gal
